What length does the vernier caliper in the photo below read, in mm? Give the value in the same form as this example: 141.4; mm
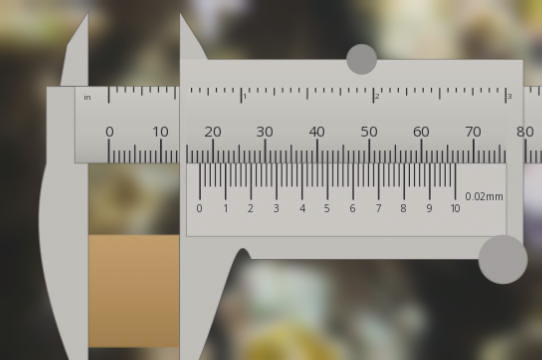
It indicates 17.5; mm
